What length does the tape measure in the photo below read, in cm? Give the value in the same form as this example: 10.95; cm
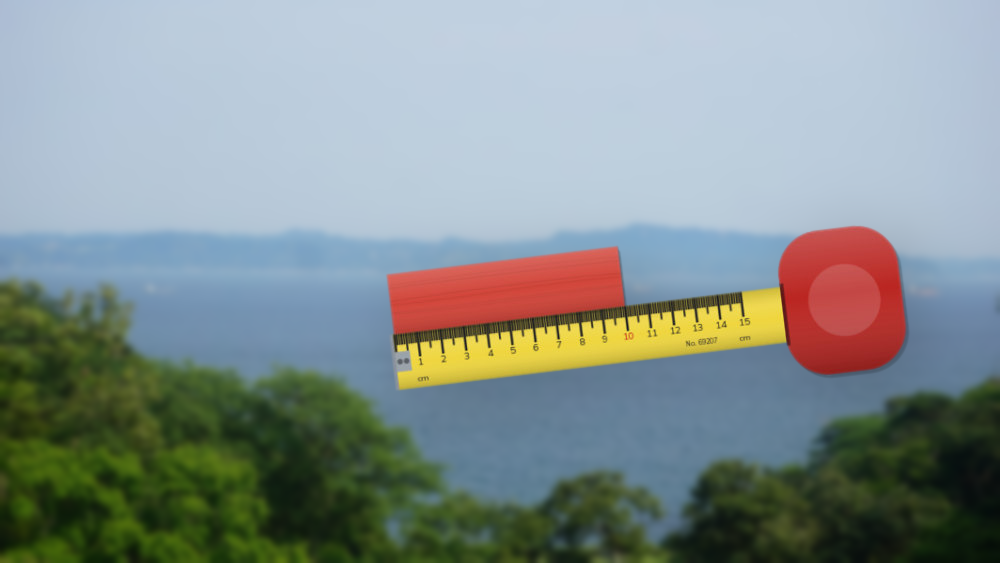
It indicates 10; cm
